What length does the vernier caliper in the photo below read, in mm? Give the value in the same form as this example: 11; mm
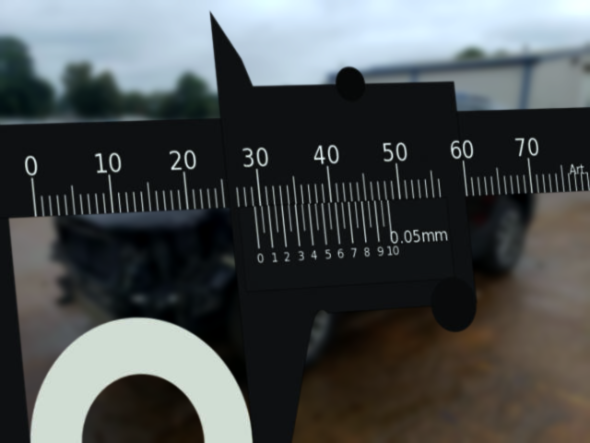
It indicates 29.2; mm
